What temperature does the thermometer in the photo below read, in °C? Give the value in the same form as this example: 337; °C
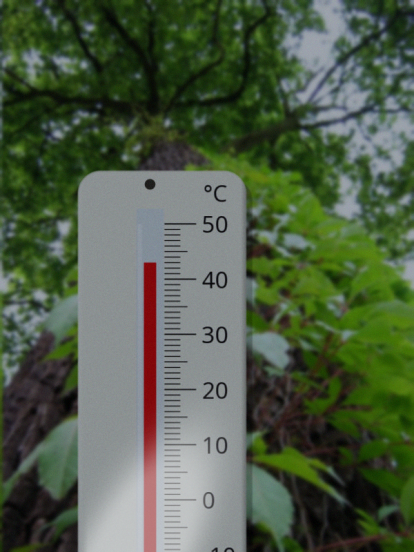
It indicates 43; °C
